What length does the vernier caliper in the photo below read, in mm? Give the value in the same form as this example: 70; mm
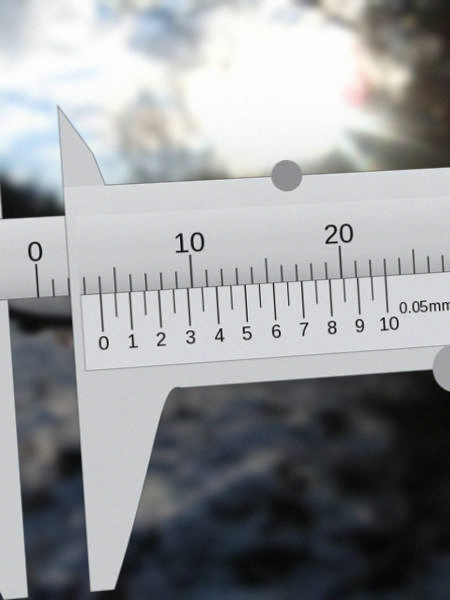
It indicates 4.0; mm
